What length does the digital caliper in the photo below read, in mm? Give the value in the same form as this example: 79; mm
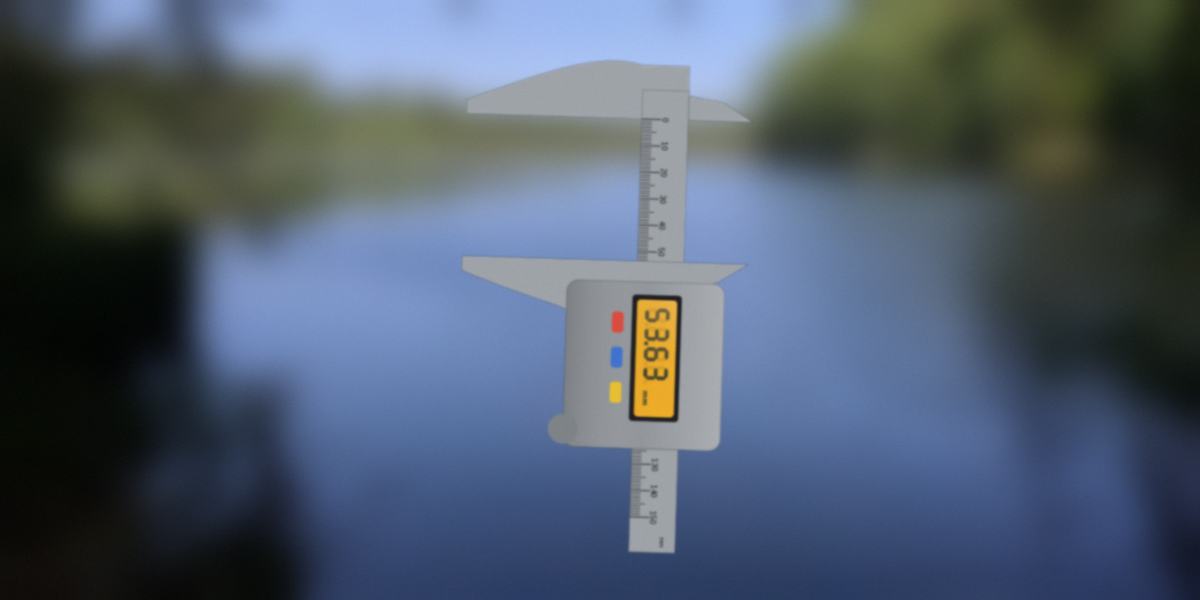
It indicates 53.63; mm
